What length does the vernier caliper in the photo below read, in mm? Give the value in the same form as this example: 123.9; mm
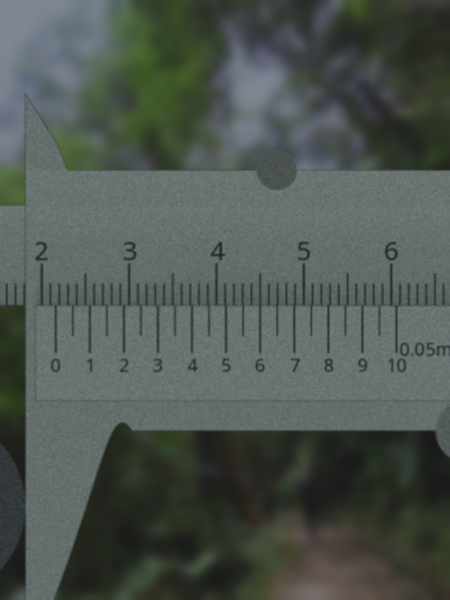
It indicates 21.6; mm
